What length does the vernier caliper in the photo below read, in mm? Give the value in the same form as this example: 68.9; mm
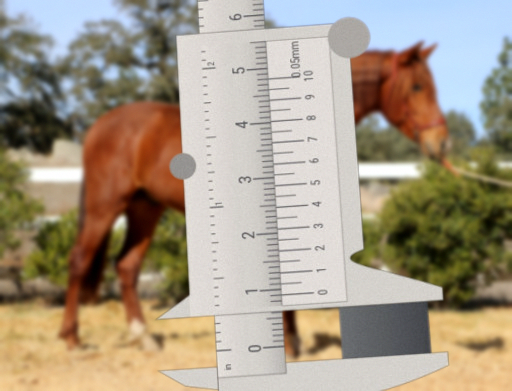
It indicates 9.0; mm
